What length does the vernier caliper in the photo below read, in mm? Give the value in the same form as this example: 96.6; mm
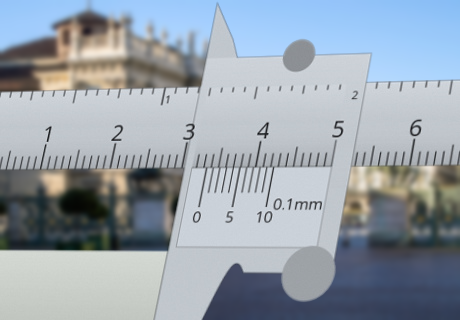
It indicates 33.4; mm
